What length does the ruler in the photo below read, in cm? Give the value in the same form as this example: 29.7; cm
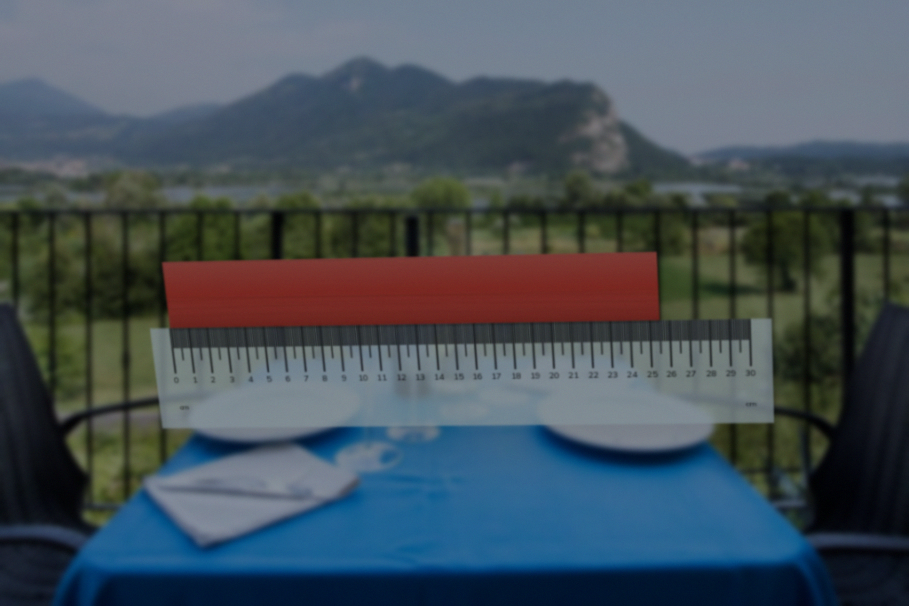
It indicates 25.5; cm
